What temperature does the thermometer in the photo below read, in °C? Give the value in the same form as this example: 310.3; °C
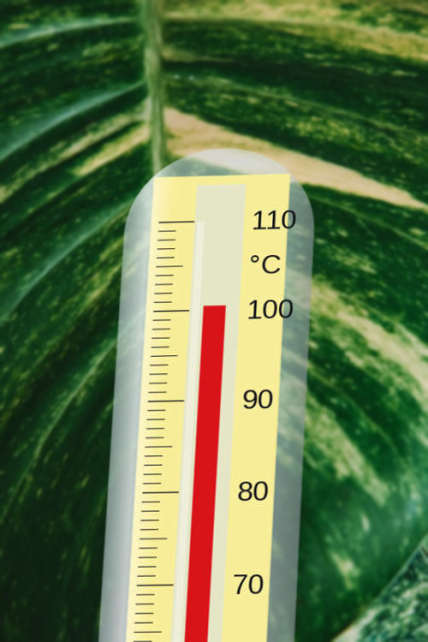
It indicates 100.5; °C
